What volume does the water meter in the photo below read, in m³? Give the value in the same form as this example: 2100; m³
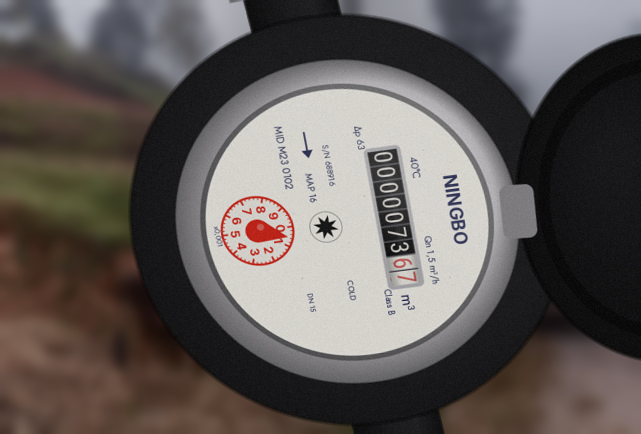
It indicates 73.670; m³
